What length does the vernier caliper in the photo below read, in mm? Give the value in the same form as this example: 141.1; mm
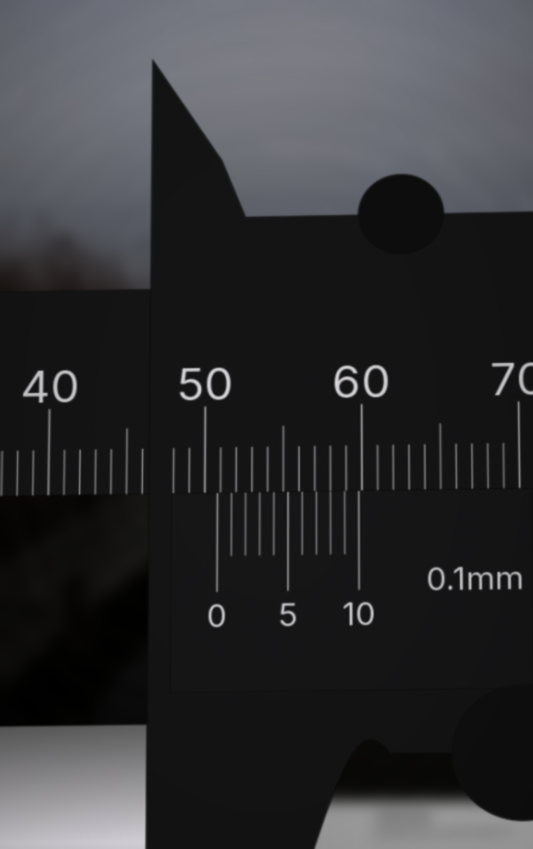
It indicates 50.8; mm
